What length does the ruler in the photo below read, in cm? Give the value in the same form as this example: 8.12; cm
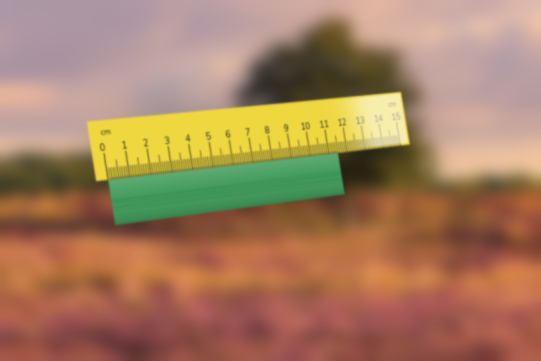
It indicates 11.5; cm
